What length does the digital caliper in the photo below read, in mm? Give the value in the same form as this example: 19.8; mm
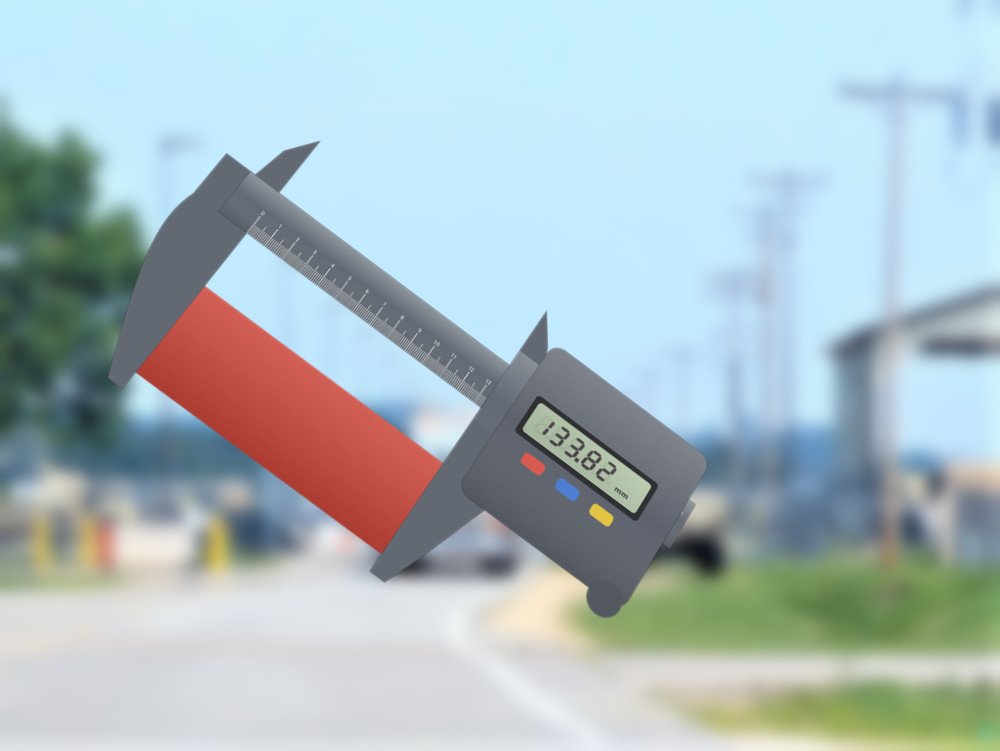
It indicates 133.82; mm
